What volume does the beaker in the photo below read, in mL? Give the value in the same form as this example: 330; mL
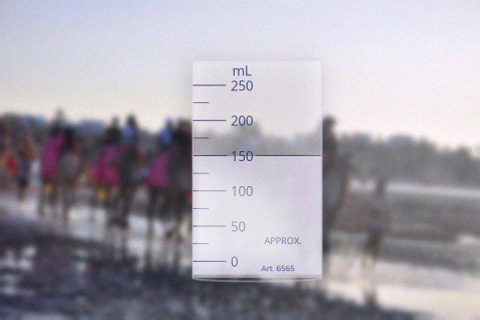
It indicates 150; mL
